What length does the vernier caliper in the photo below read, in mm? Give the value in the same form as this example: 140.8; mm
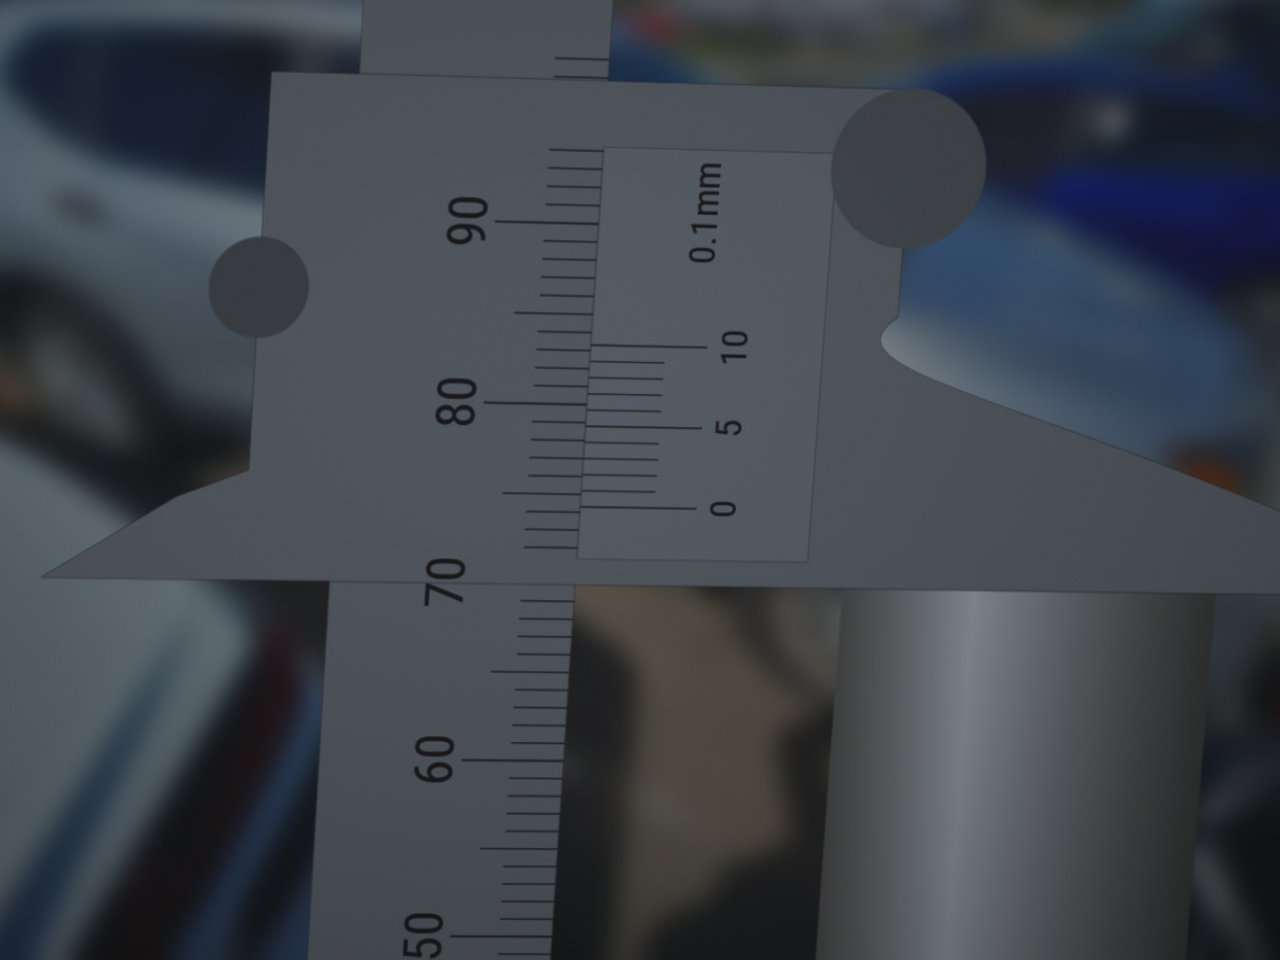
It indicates 74.3; mm
